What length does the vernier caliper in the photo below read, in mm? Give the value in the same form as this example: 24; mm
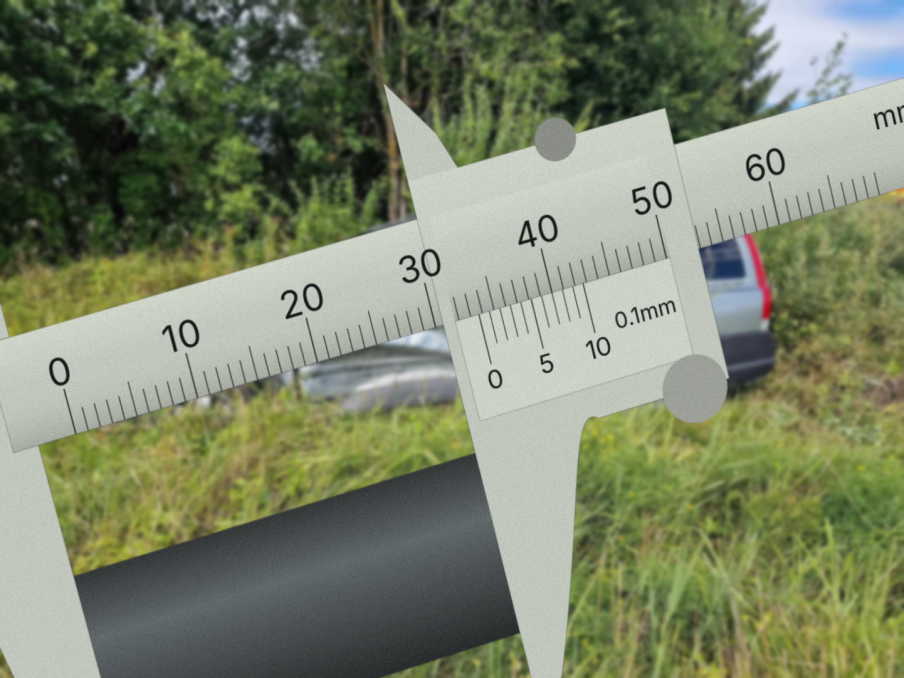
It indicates 33.7; mm
